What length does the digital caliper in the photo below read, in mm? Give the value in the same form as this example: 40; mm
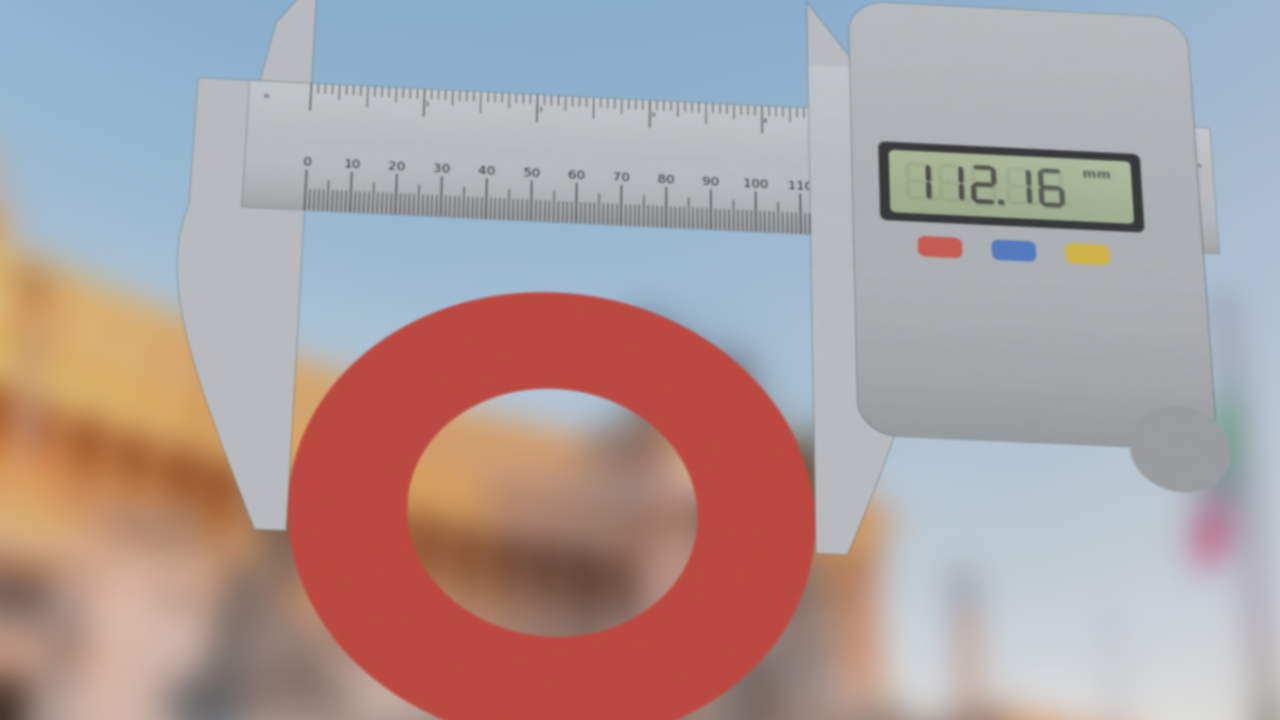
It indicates 112.16; mm
